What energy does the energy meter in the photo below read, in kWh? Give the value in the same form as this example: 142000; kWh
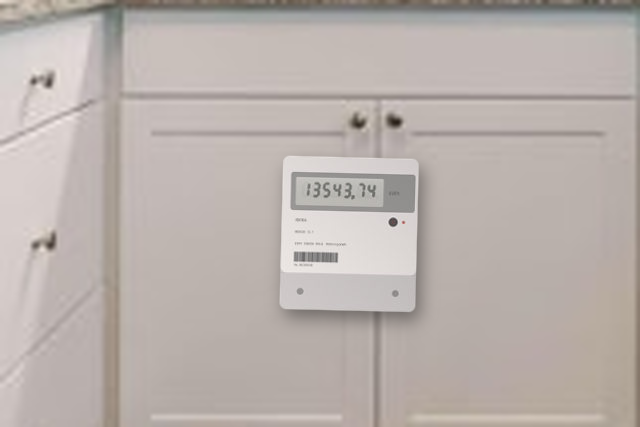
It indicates 13543.74; kWh
